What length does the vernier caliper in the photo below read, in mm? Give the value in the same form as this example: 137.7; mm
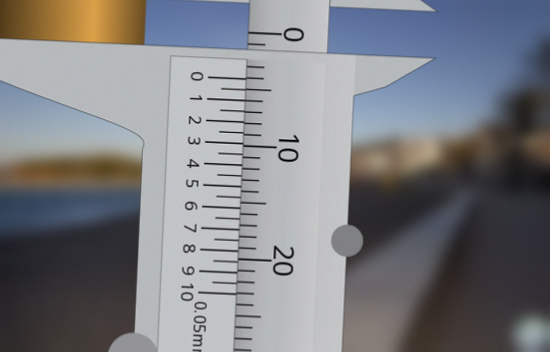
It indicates 4.1; mm
